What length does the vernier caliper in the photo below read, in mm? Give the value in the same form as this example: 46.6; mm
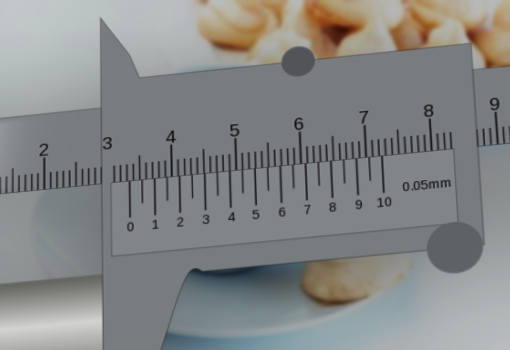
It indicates 33.4; mm
